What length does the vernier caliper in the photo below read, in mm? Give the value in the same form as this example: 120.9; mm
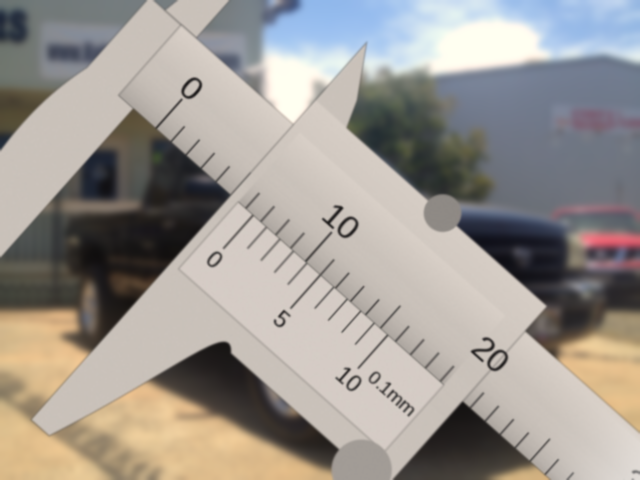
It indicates 6.5; mm
